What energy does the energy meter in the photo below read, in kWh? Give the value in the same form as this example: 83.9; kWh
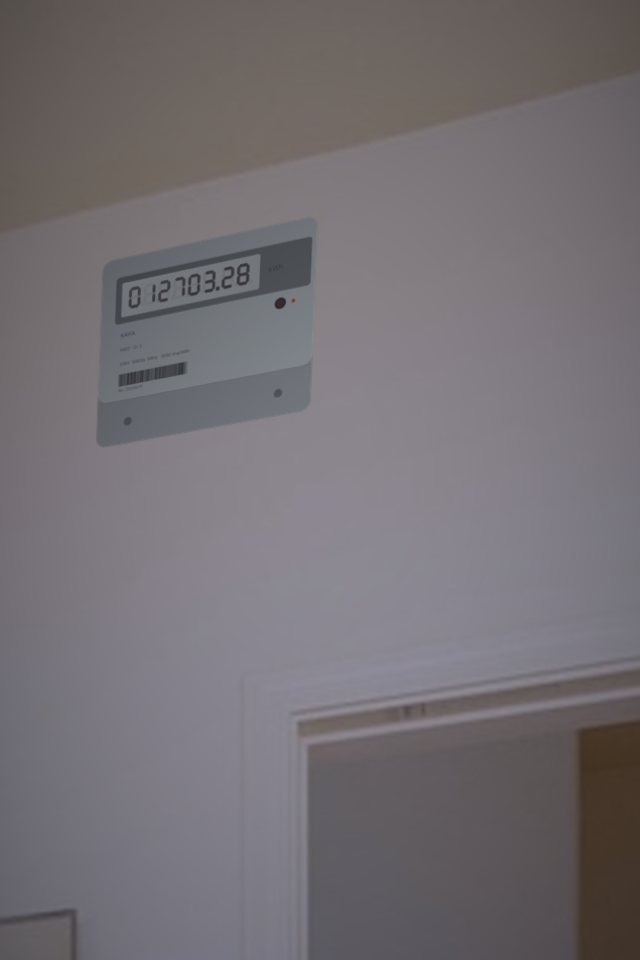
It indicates 12703.28; kWh
